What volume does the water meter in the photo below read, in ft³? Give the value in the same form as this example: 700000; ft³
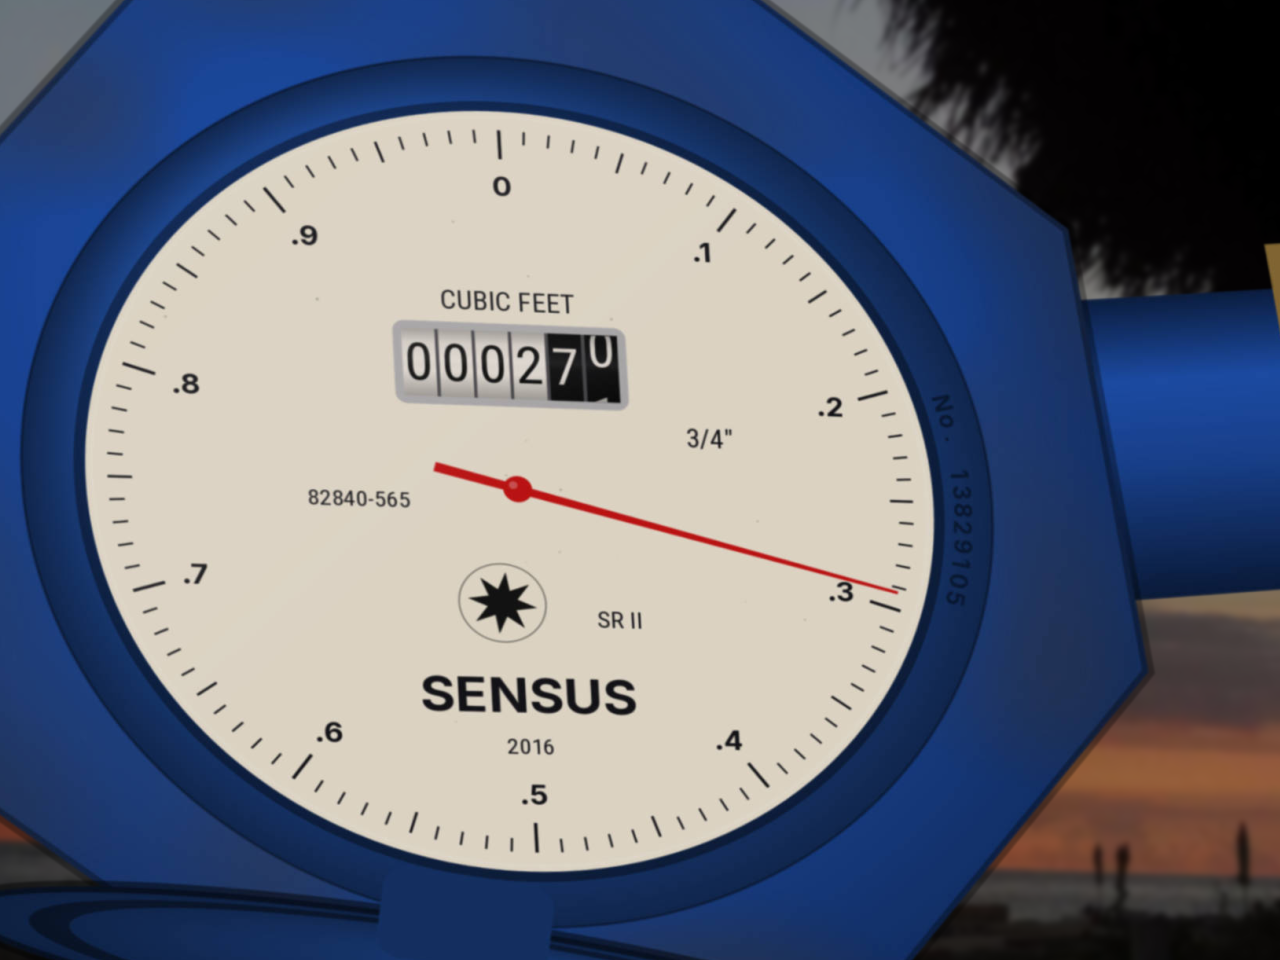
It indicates 270.29; ft³
